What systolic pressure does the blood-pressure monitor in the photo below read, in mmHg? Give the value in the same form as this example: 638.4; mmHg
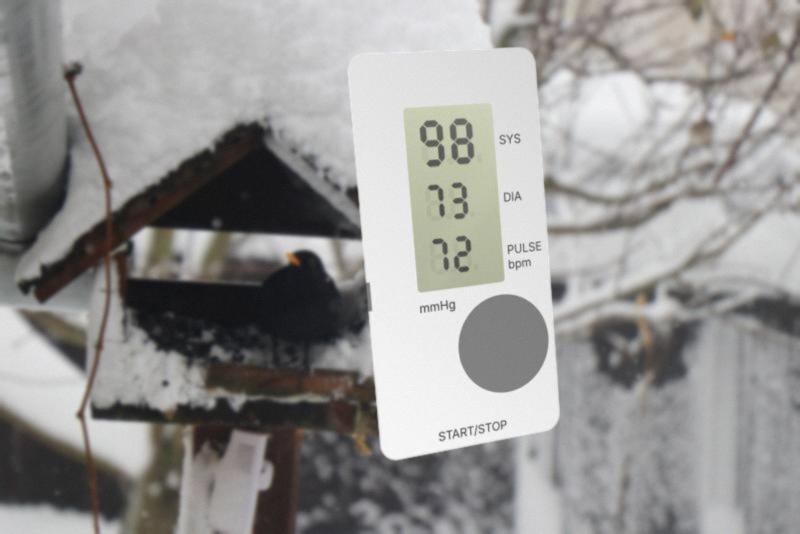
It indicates 98; mmHg
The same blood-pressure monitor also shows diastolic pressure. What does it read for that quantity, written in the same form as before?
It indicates 73; mmHg
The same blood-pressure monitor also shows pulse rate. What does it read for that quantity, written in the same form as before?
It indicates 72; bpm
